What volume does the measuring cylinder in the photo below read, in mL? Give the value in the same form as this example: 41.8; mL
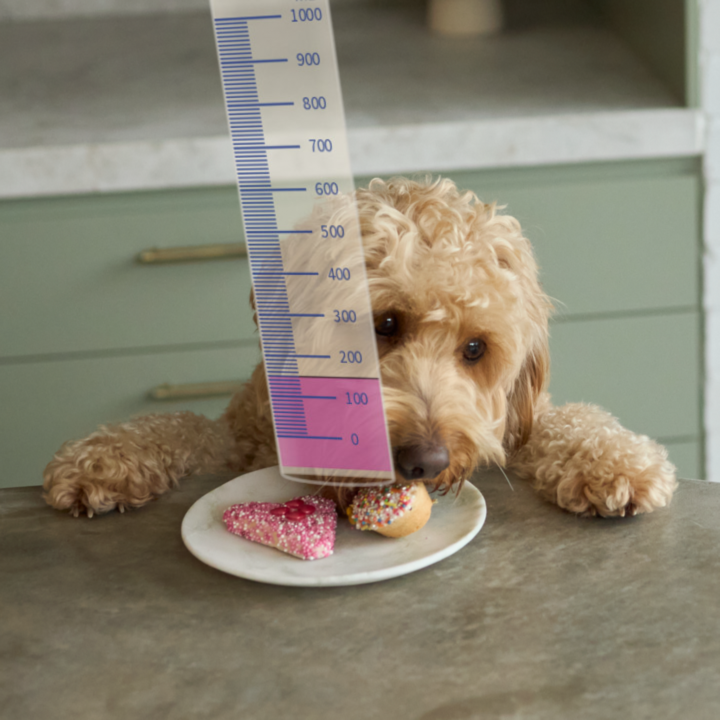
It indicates 150; mL
